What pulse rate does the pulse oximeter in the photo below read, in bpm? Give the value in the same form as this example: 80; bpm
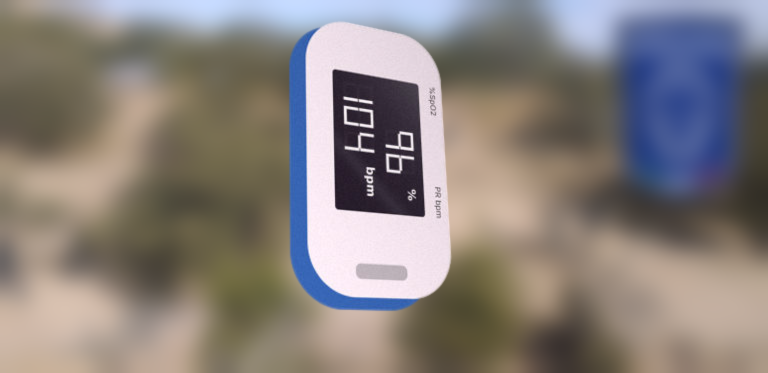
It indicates 104; bpm
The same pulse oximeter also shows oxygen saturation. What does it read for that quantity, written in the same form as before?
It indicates 96; %
